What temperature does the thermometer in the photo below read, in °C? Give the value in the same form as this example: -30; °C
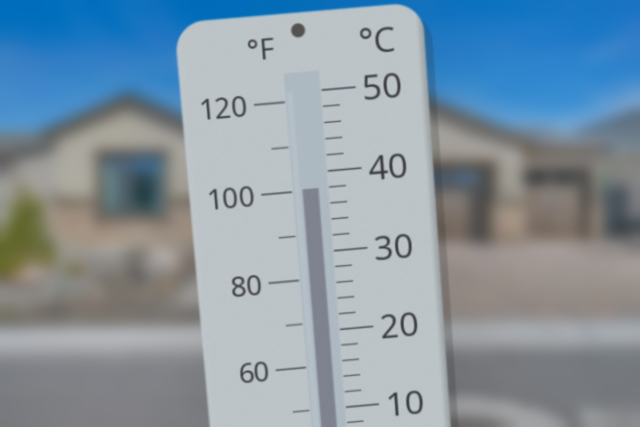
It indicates 38; °C
